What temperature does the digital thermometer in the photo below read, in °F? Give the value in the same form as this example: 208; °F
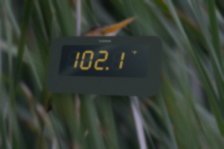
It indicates 102.1; °F
